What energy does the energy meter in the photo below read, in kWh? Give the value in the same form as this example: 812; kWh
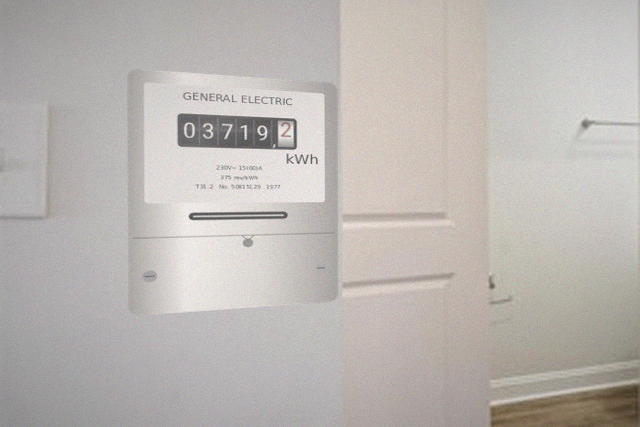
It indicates 3719.2; kWh
